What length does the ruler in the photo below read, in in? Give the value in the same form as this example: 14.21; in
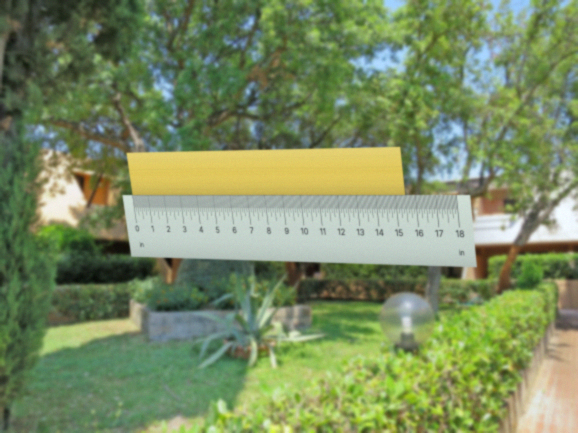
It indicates 15.5; in
